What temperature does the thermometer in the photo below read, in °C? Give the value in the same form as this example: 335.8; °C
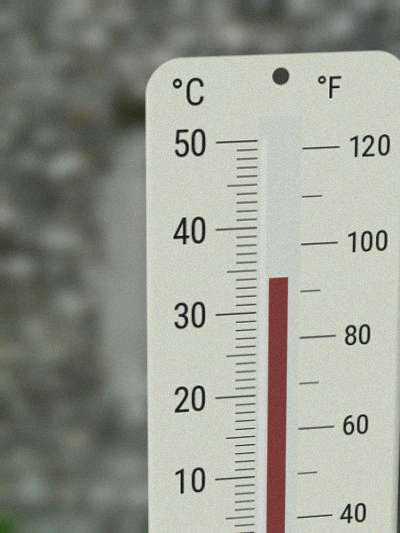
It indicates 34; °C
